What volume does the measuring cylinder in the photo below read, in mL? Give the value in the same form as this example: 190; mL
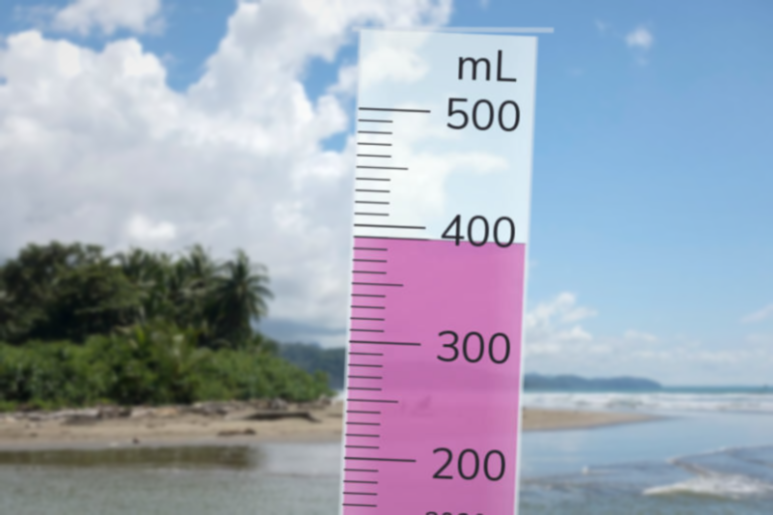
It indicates 390; mL
